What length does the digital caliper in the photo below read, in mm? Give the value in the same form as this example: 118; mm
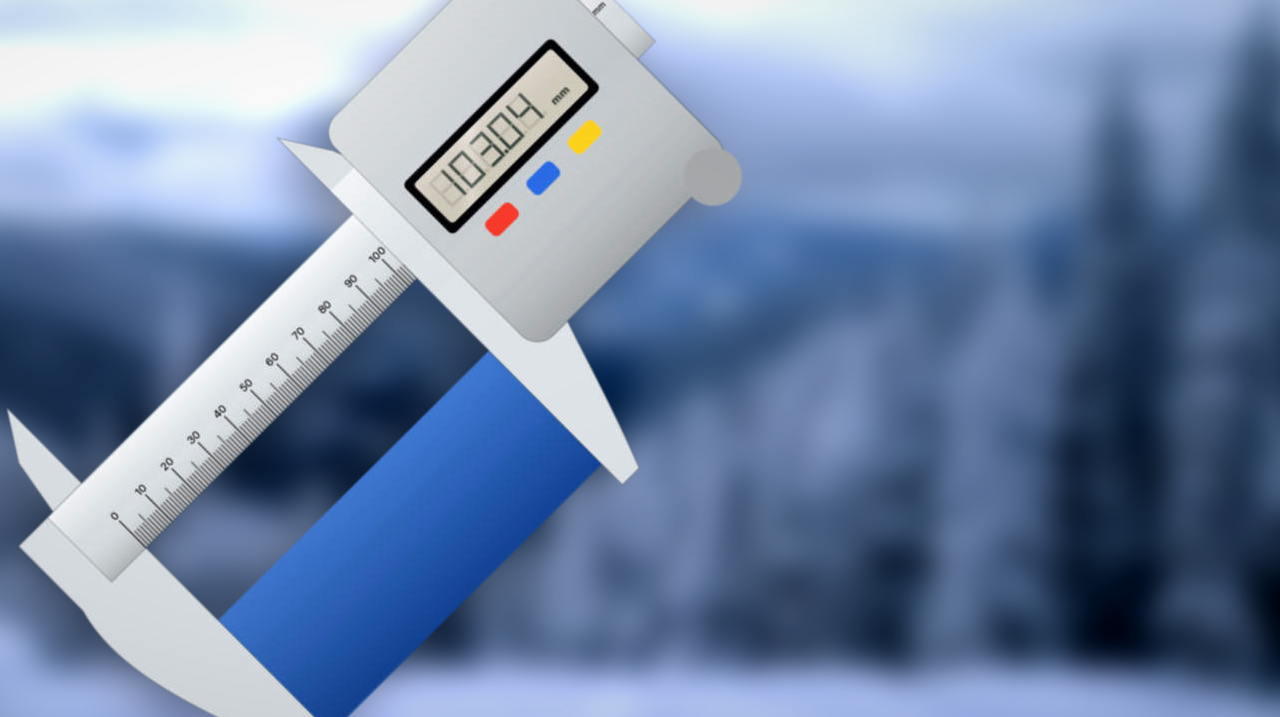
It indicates 103.04; mm
